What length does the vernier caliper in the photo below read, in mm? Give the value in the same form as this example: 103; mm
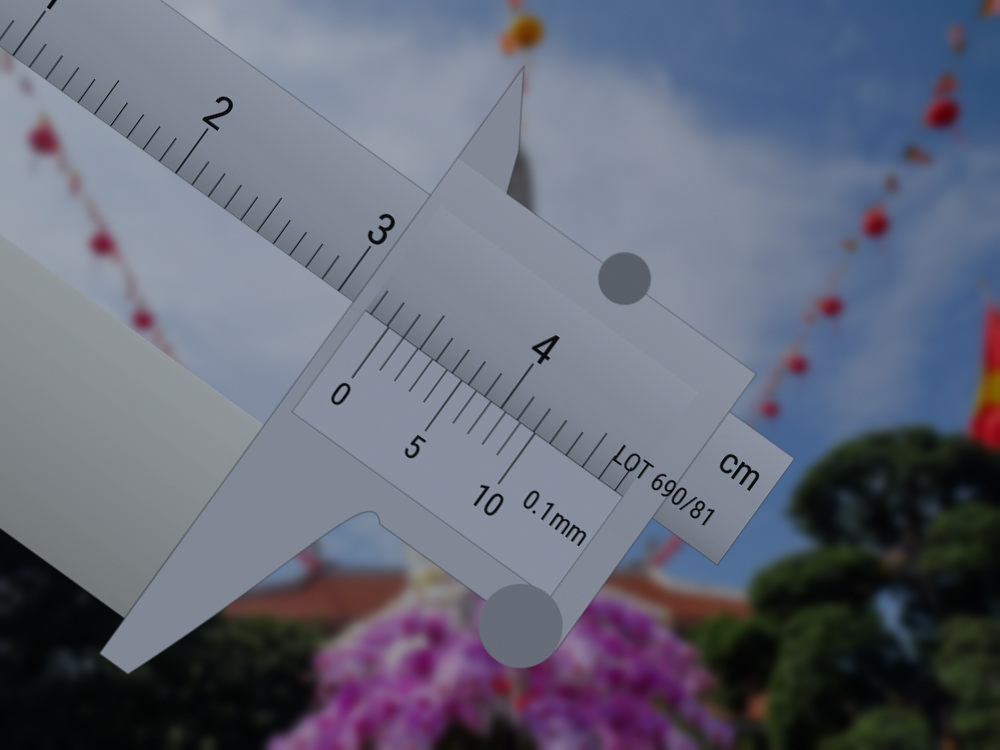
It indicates 33.1; mm
